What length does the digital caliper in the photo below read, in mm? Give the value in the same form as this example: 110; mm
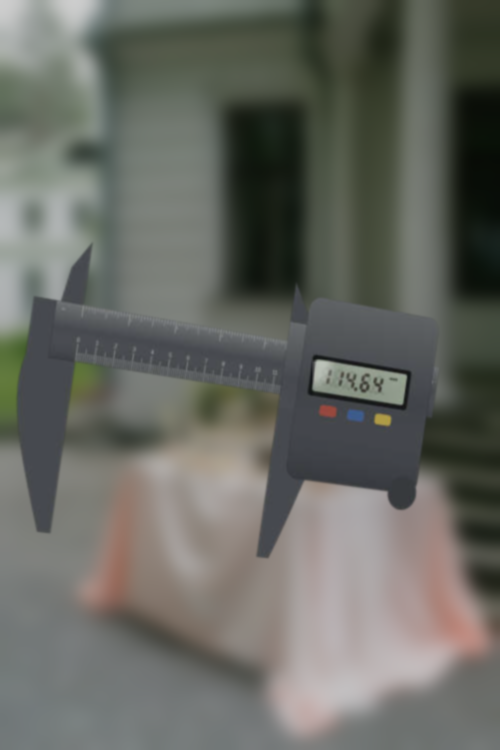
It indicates 114.64; mm
